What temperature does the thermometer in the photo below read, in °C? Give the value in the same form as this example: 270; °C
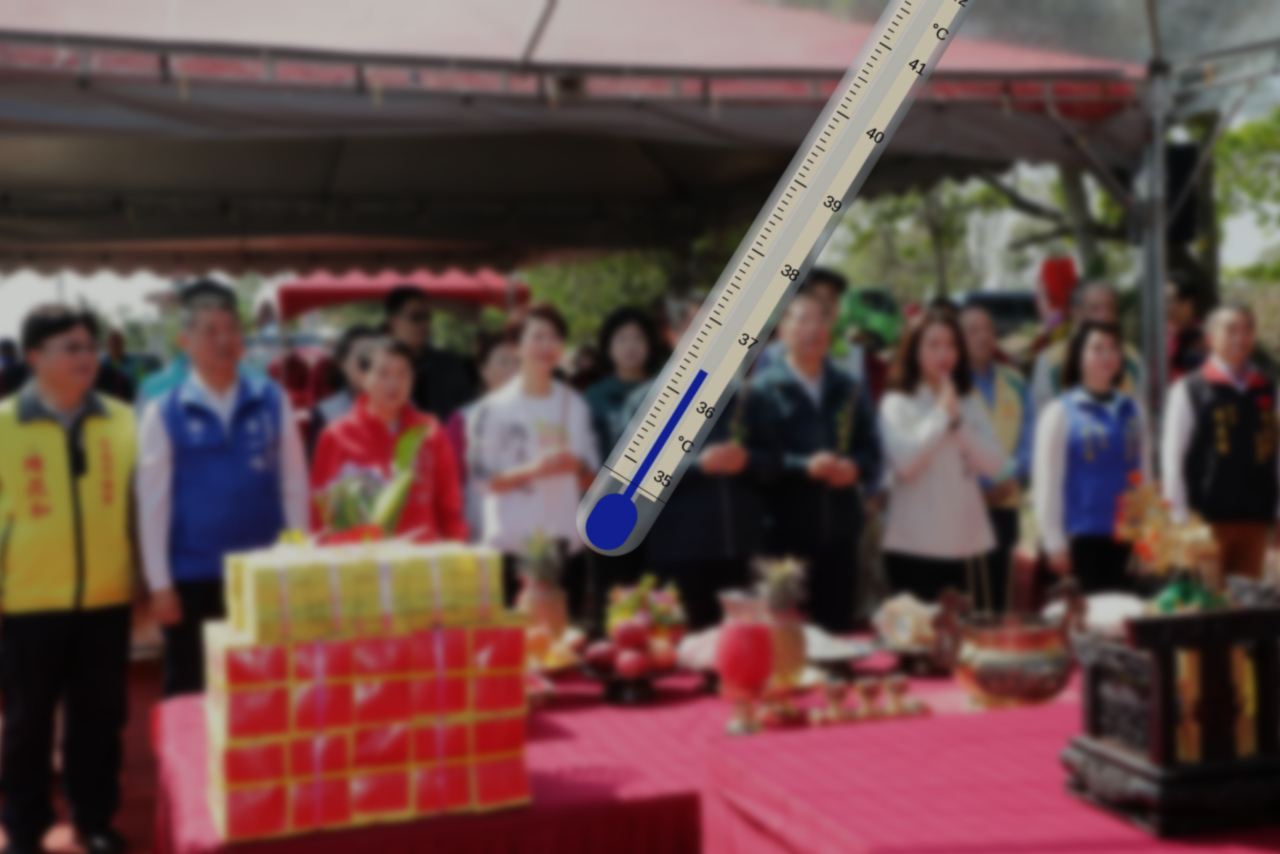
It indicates 36.4; °C
